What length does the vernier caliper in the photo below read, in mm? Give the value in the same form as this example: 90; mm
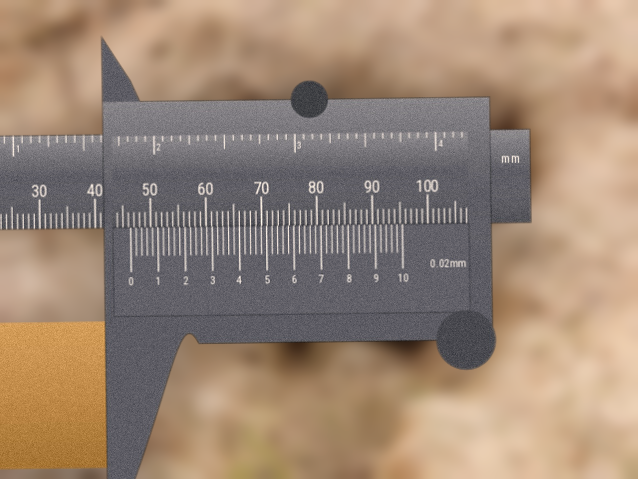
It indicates 46.4; mm
